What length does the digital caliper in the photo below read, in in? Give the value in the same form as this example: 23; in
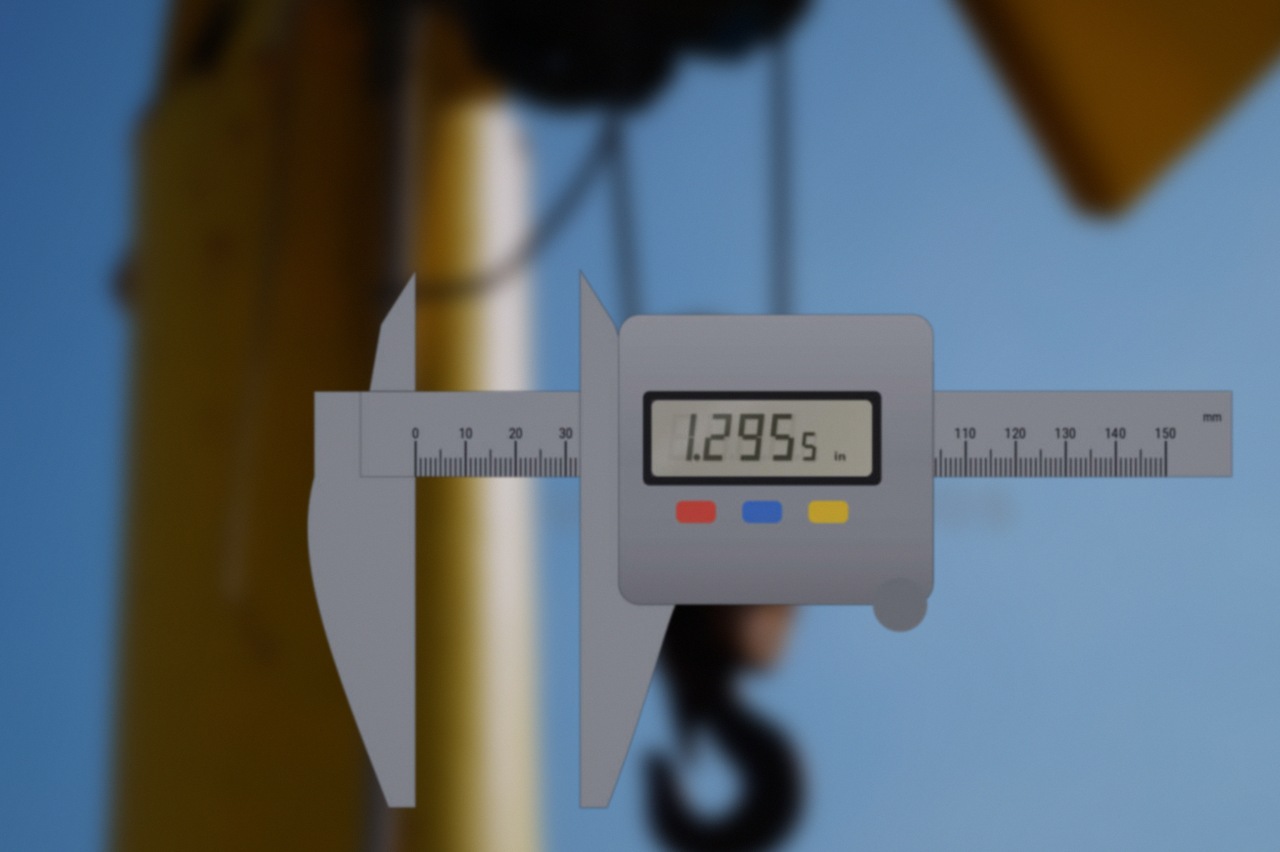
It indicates 1.2955; in
